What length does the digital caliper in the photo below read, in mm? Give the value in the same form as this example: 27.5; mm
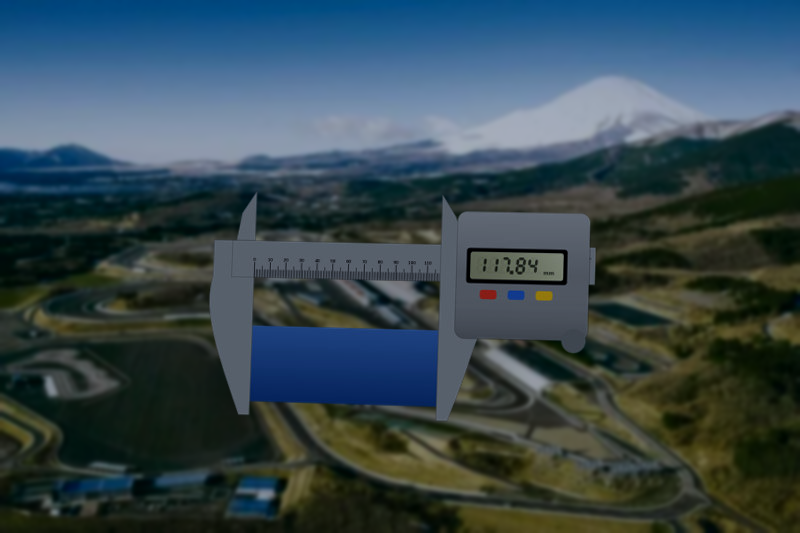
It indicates 117.84; mm
